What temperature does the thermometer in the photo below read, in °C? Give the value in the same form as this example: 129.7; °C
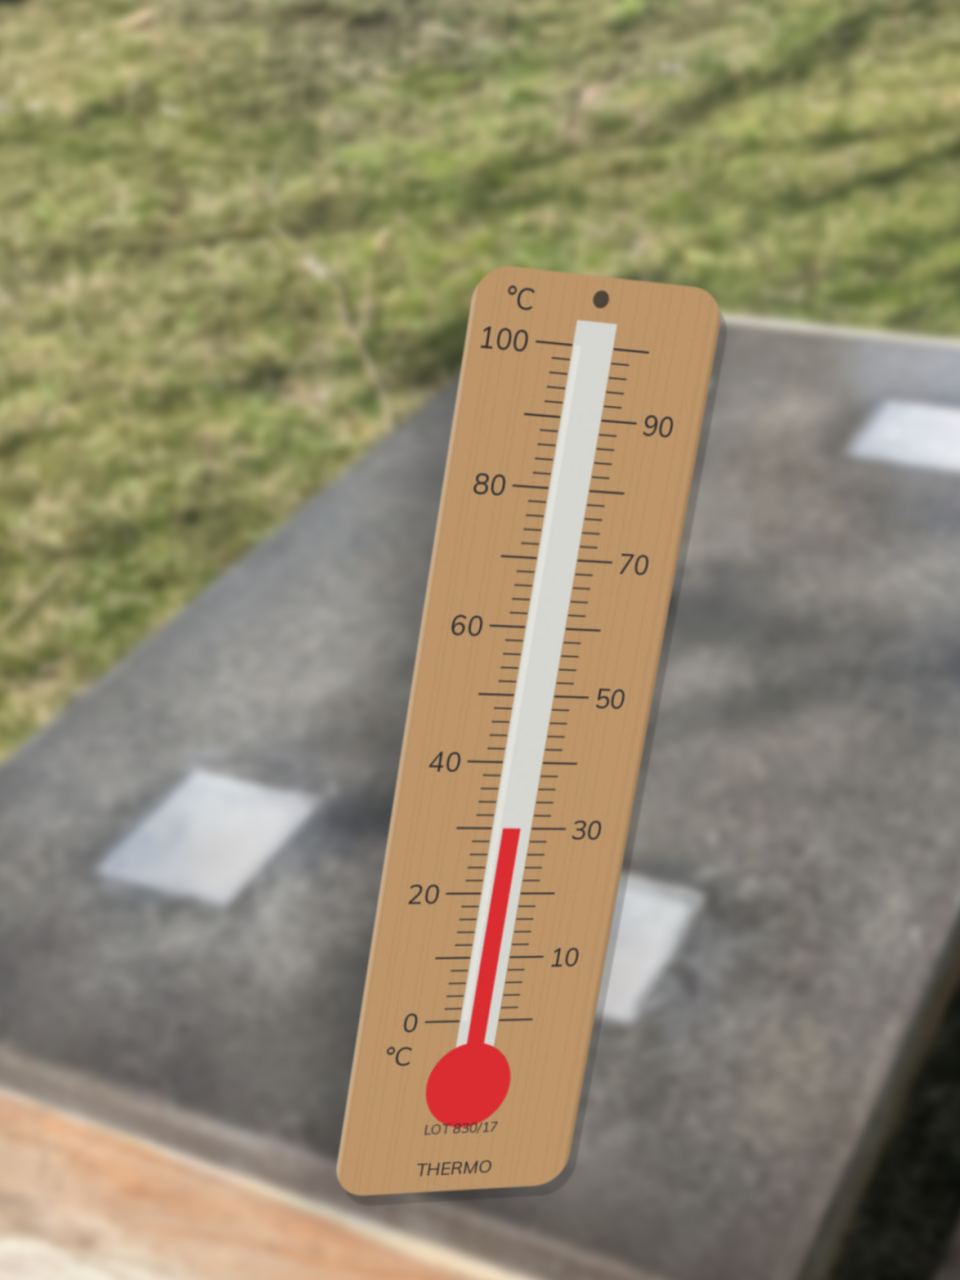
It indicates 30; °C
